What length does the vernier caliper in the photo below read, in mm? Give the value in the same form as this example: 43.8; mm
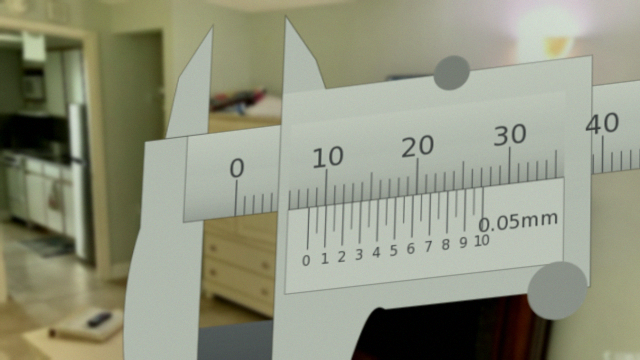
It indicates 8.2; mm
